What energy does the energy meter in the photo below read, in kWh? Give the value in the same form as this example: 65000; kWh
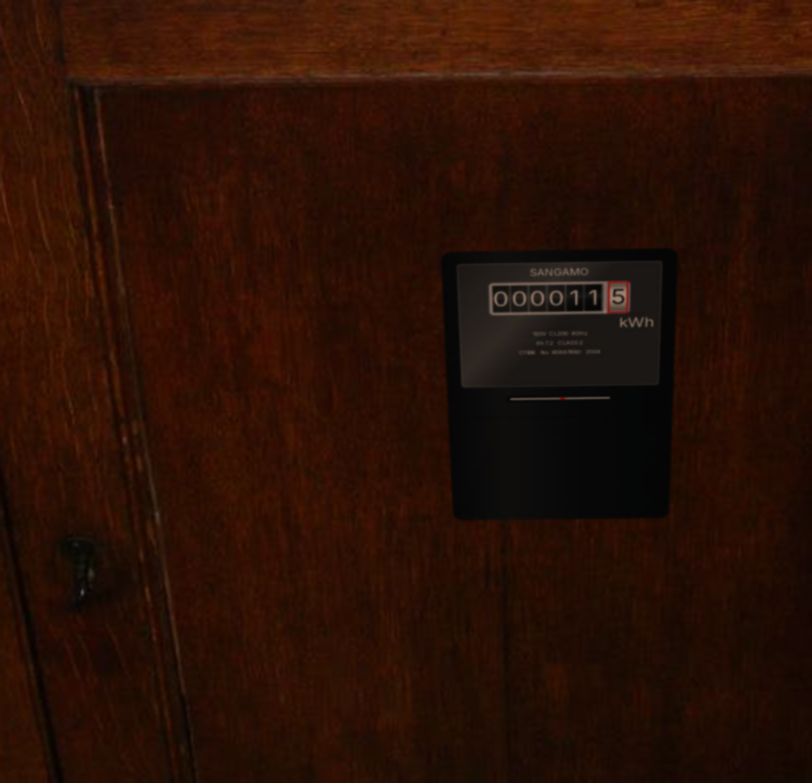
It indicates 11.5; kWh
